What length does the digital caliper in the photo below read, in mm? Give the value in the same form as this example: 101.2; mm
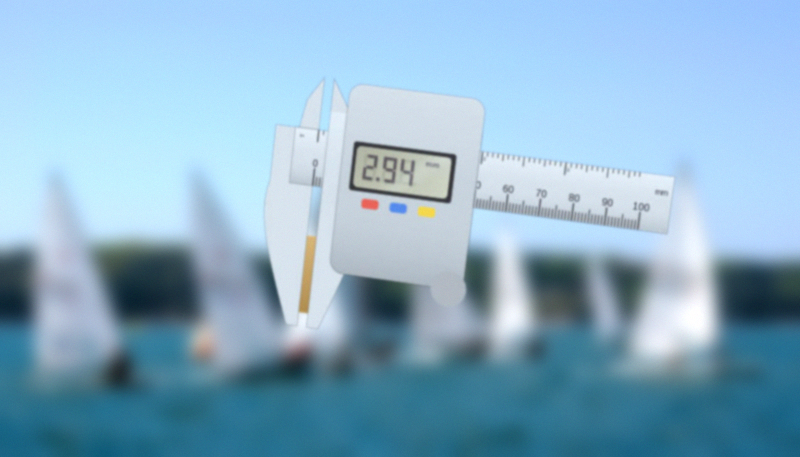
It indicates 2.94; mm
